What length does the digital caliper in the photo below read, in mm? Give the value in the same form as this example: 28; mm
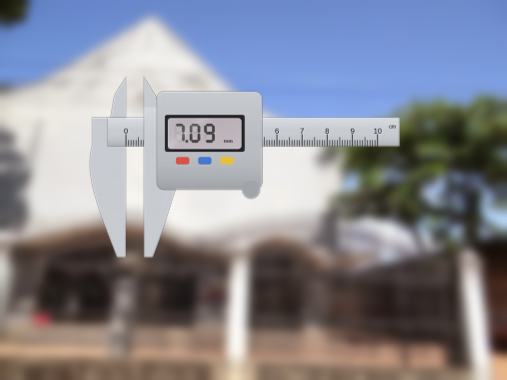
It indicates 7.09; mm
